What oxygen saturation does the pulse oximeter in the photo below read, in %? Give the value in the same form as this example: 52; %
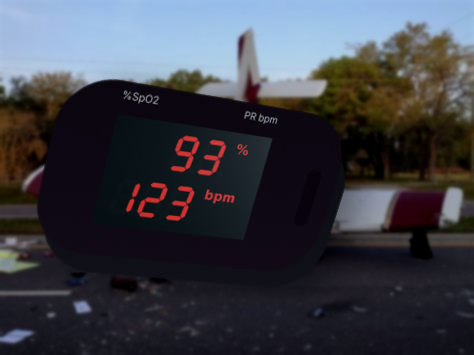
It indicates 93; %
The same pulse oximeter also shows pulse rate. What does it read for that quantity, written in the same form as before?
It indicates 123; bpm
